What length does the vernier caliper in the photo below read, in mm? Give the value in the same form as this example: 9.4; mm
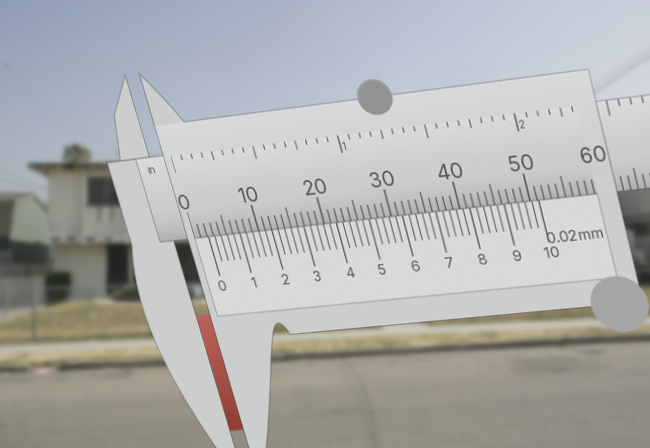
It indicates 2.2; mm
